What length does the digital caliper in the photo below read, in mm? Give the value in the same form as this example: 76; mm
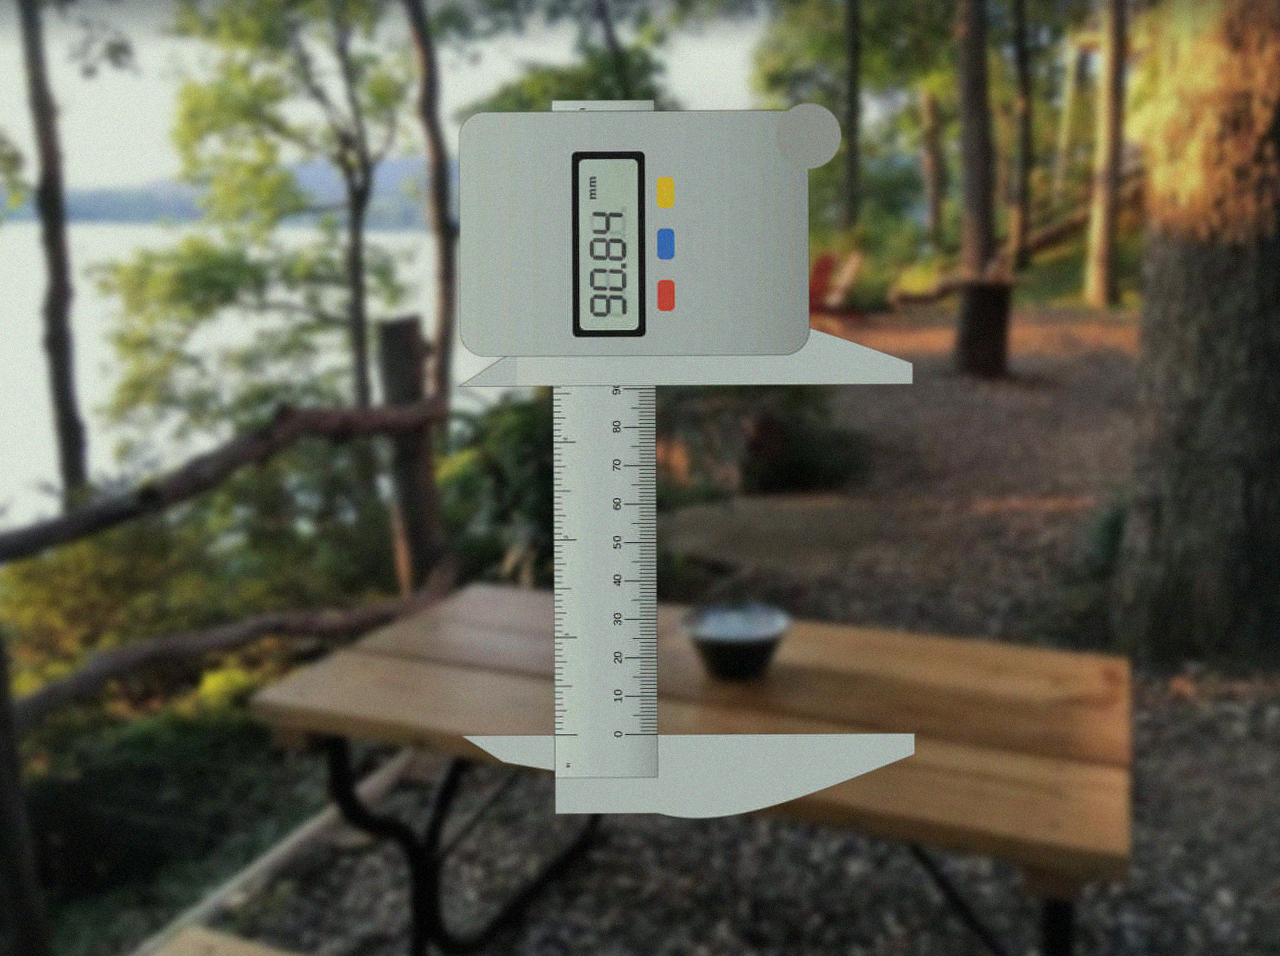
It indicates 90.84; mm
